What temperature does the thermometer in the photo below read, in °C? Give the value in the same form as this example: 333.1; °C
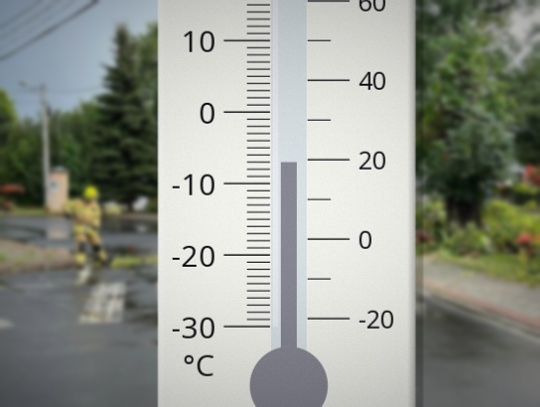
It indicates -7; °C
